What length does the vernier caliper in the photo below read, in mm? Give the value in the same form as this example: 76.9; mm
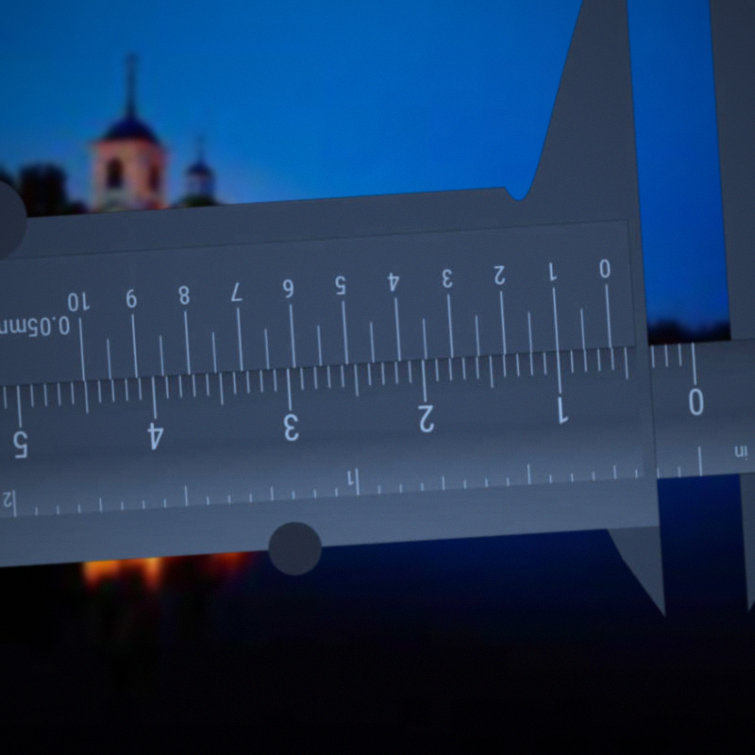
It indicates 6.1; mm
